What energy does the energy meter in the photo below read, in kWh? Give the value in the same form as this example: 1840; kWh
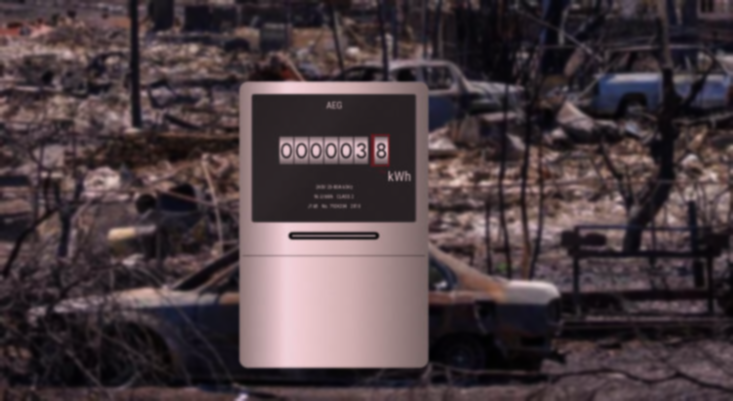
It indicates 3.8; kWh
